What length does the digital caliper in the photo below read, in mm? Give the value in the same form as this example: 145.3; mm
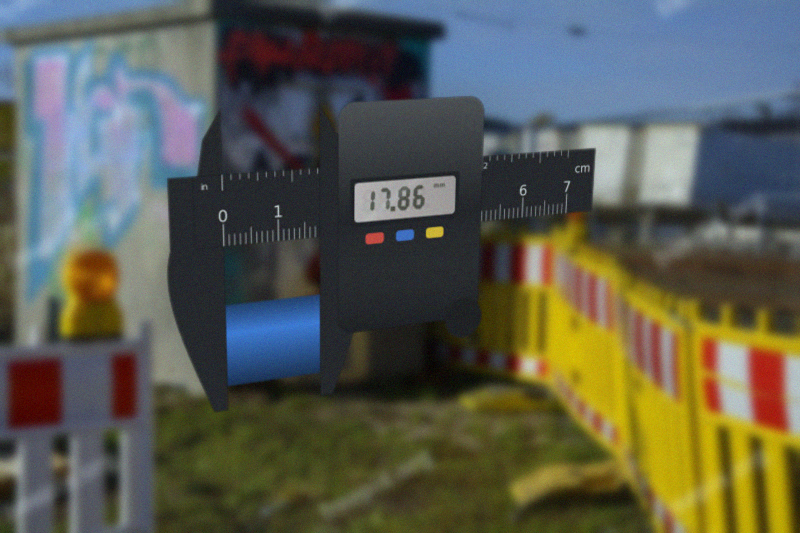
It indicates 17.86; mm
